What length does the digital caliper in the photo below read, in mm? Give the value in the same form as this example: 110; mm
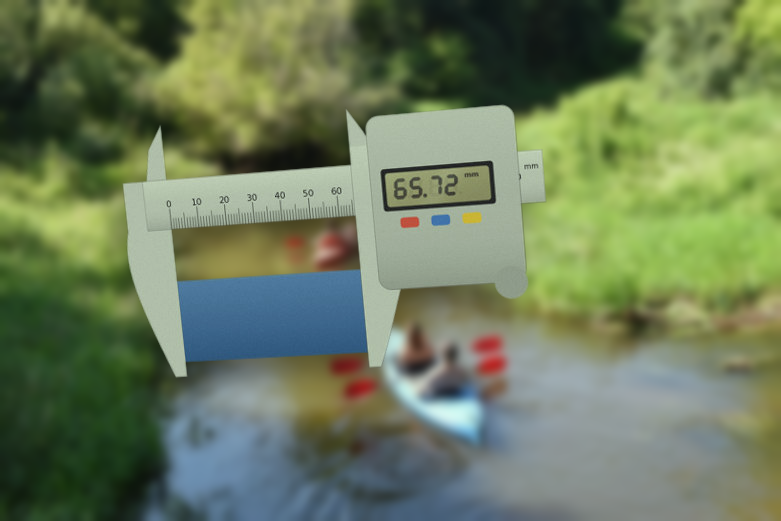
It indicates 65.72; mm
